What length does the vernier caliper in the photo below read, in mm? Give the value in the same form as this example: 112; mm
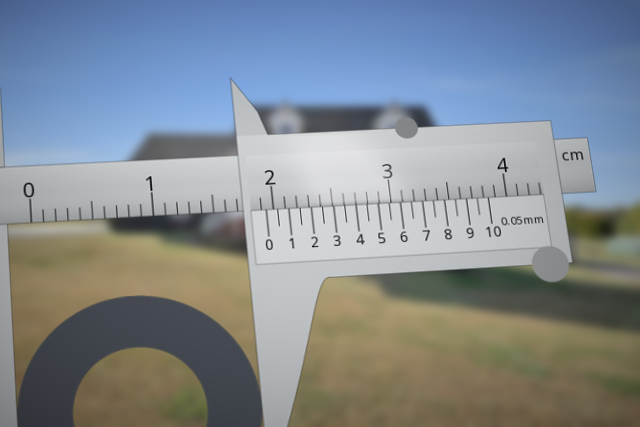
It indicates 19.4; mm
